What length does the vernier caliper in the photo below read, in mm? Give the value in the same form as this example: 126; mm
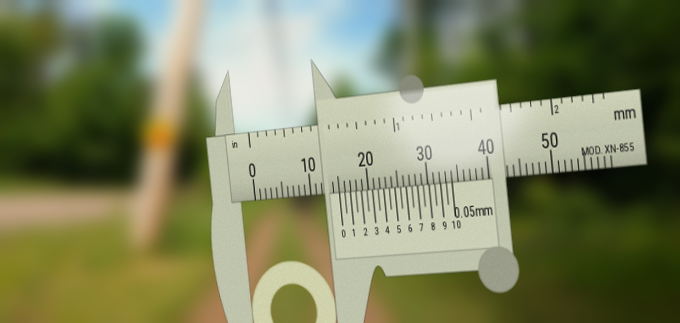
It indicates 15.0; mm
